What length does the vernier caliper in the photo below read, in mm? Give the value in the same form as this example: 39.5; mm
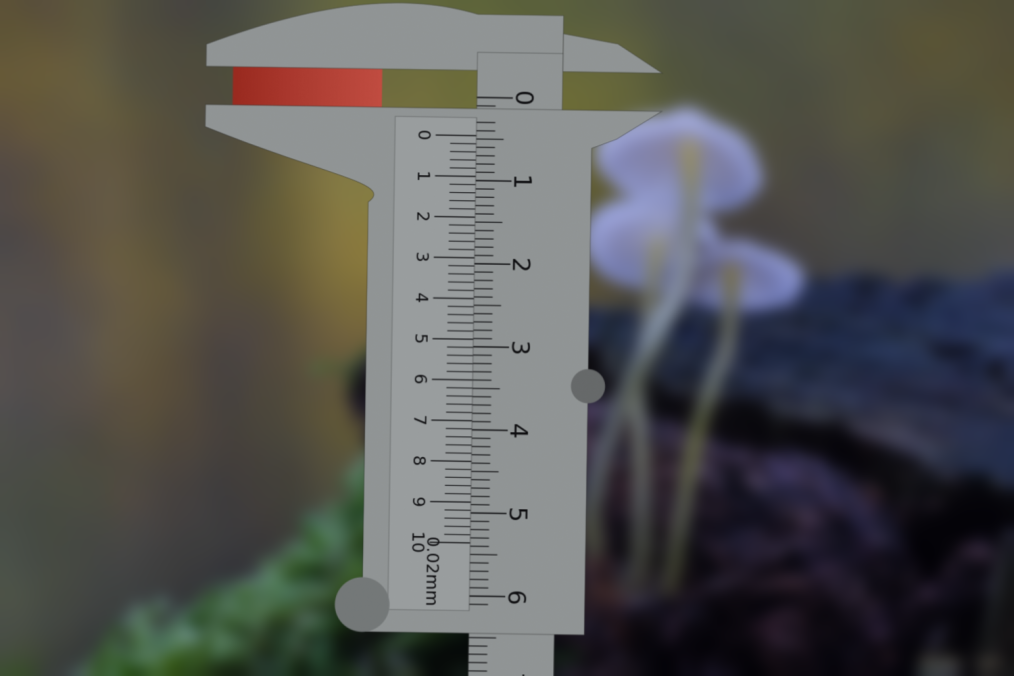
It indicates 4.6; mm
